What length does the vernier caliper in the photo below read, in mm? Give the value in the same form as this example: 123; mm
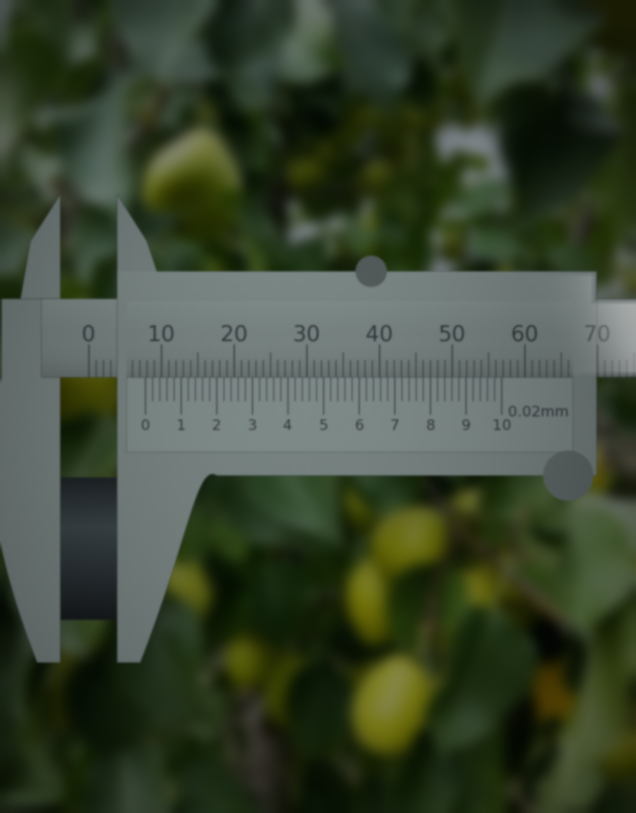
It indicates 7.8; mm
